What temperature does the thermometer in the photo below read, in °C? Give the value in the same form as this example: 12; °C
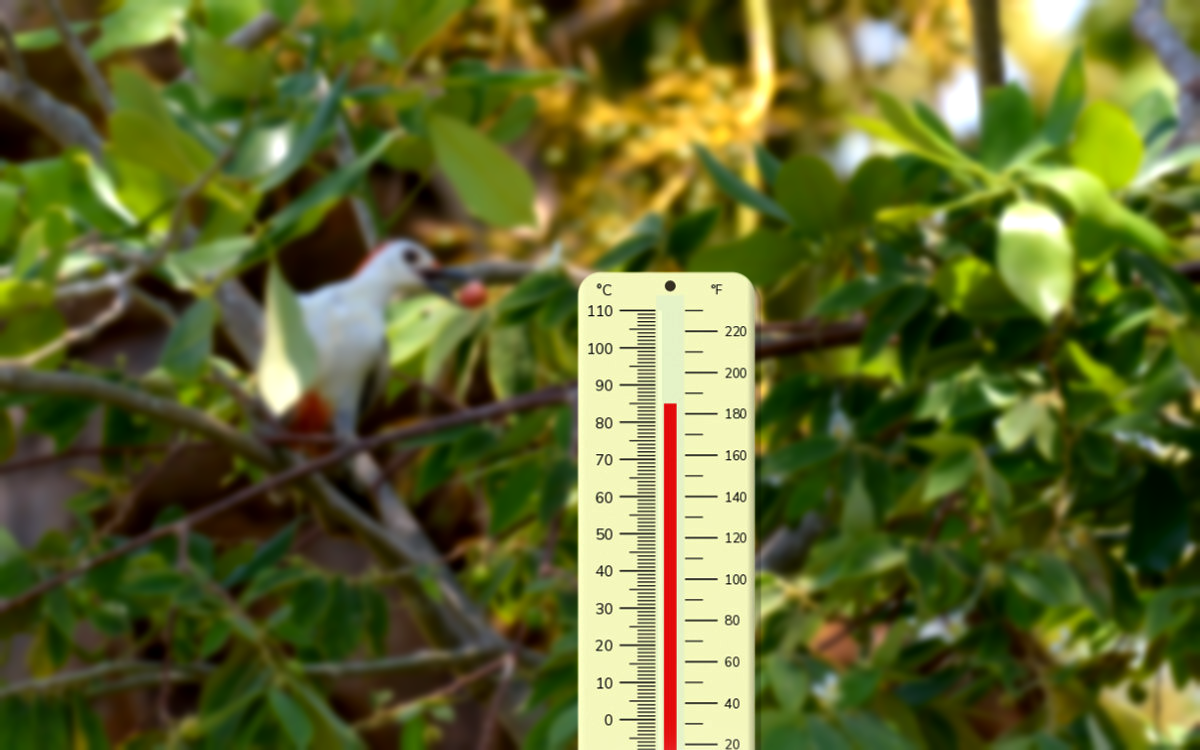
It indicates 85; °C
